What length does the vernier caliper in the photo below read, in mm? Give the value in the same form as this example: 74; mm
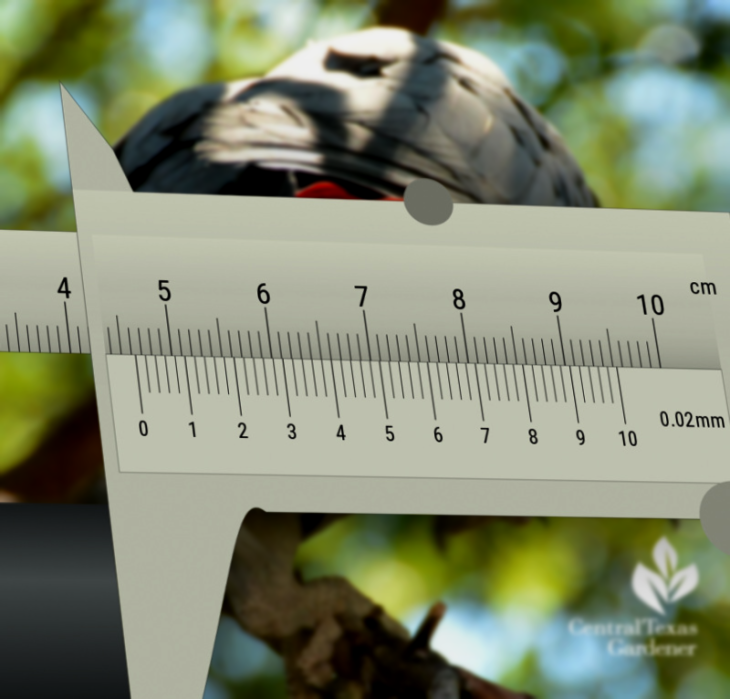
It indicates 46.4; mm
